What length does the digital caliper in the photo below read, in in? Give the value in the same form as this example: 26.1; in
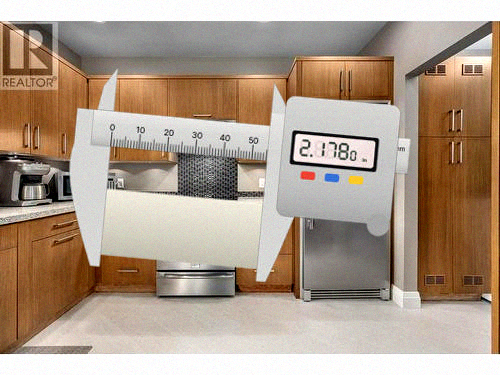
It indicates 2.1780; in
